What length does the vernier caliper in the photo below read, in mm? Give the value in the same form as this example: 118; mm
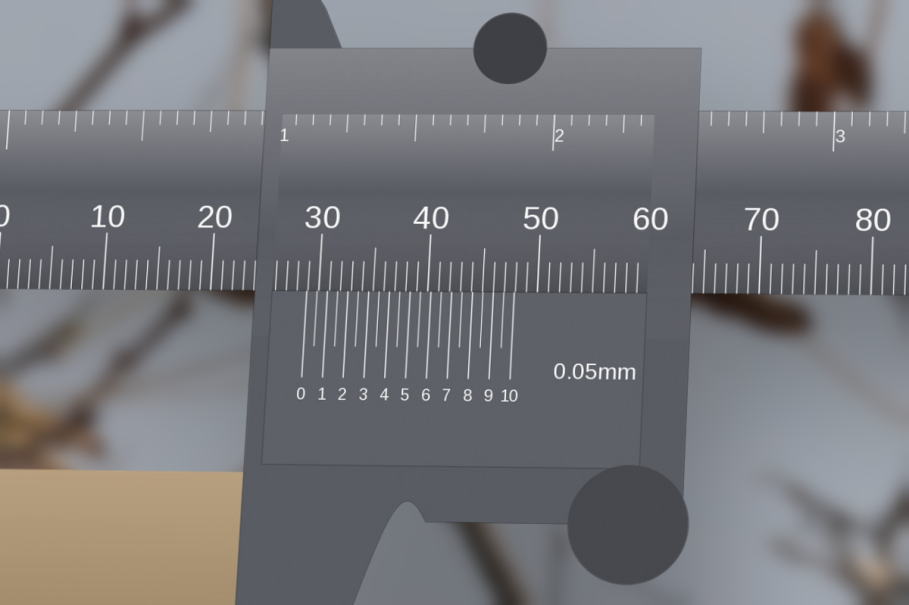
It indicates 28.9; mm
